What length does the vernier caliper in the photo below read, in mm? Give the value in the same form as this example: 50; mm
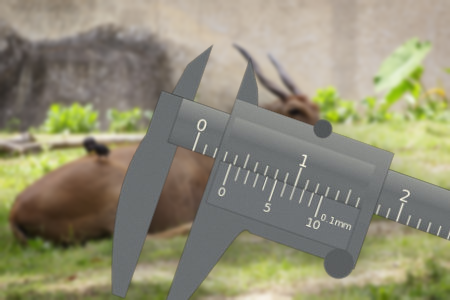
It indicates 3.7; mm
